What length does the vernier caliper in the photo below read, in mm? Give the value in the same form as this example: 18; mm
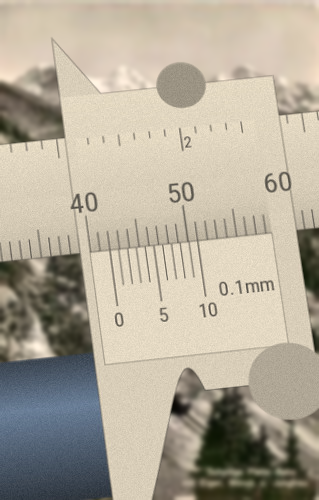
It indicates 42.0; mm
